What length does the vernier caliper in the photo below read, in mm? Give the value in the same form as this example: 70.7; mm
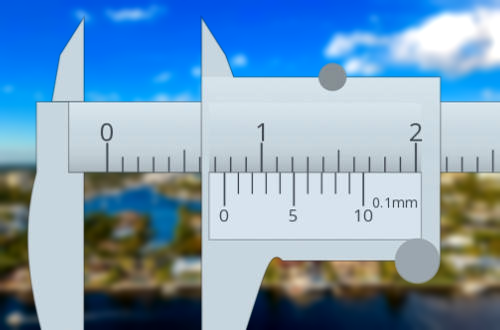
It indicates 7.6; mm
